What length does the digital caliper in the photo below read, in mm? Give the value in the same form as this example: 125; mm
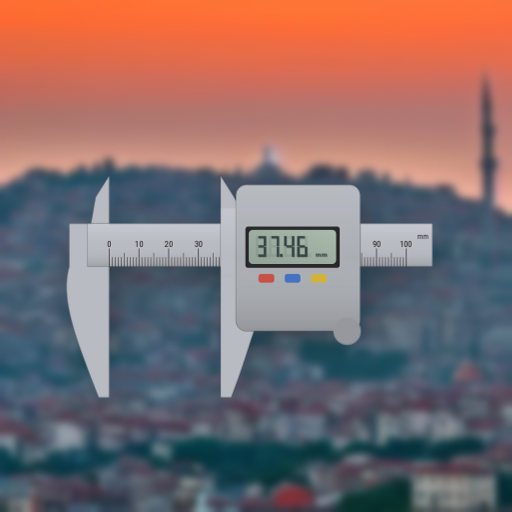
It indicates 37.46; mm
